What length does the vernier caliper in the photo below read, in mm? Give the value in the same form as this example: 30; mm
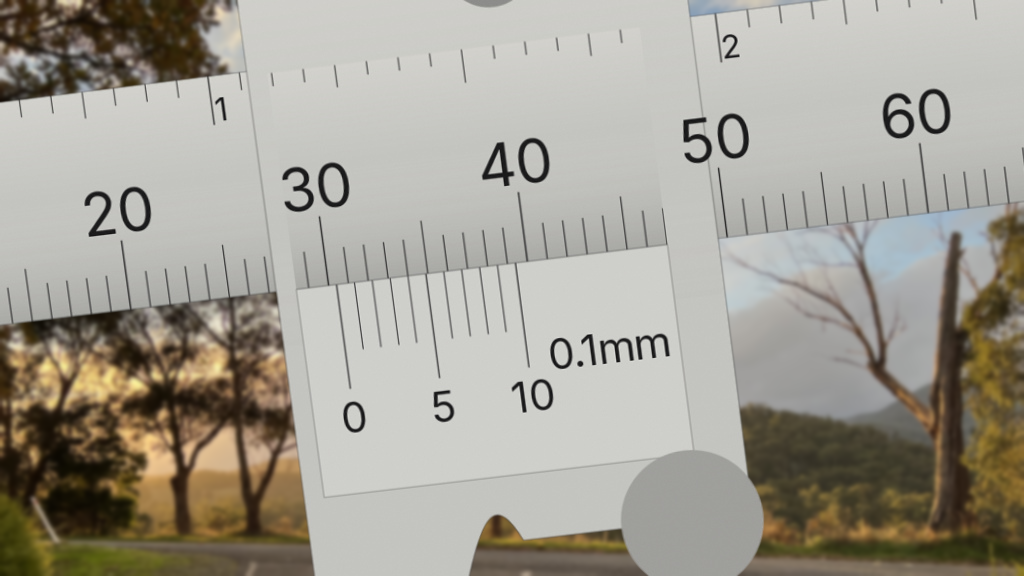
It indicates 30.4; mm
